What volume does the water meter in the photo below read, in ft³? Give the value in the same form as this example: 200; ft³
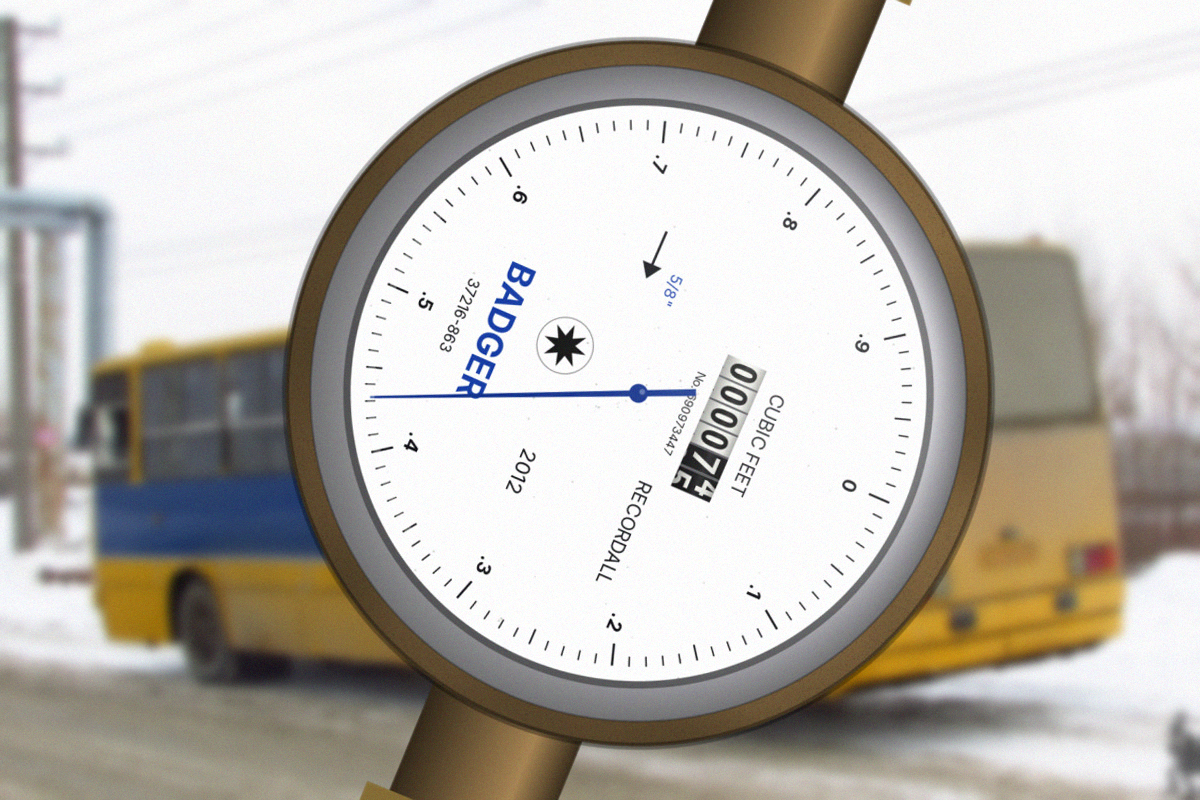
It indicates 74.43; ft³
